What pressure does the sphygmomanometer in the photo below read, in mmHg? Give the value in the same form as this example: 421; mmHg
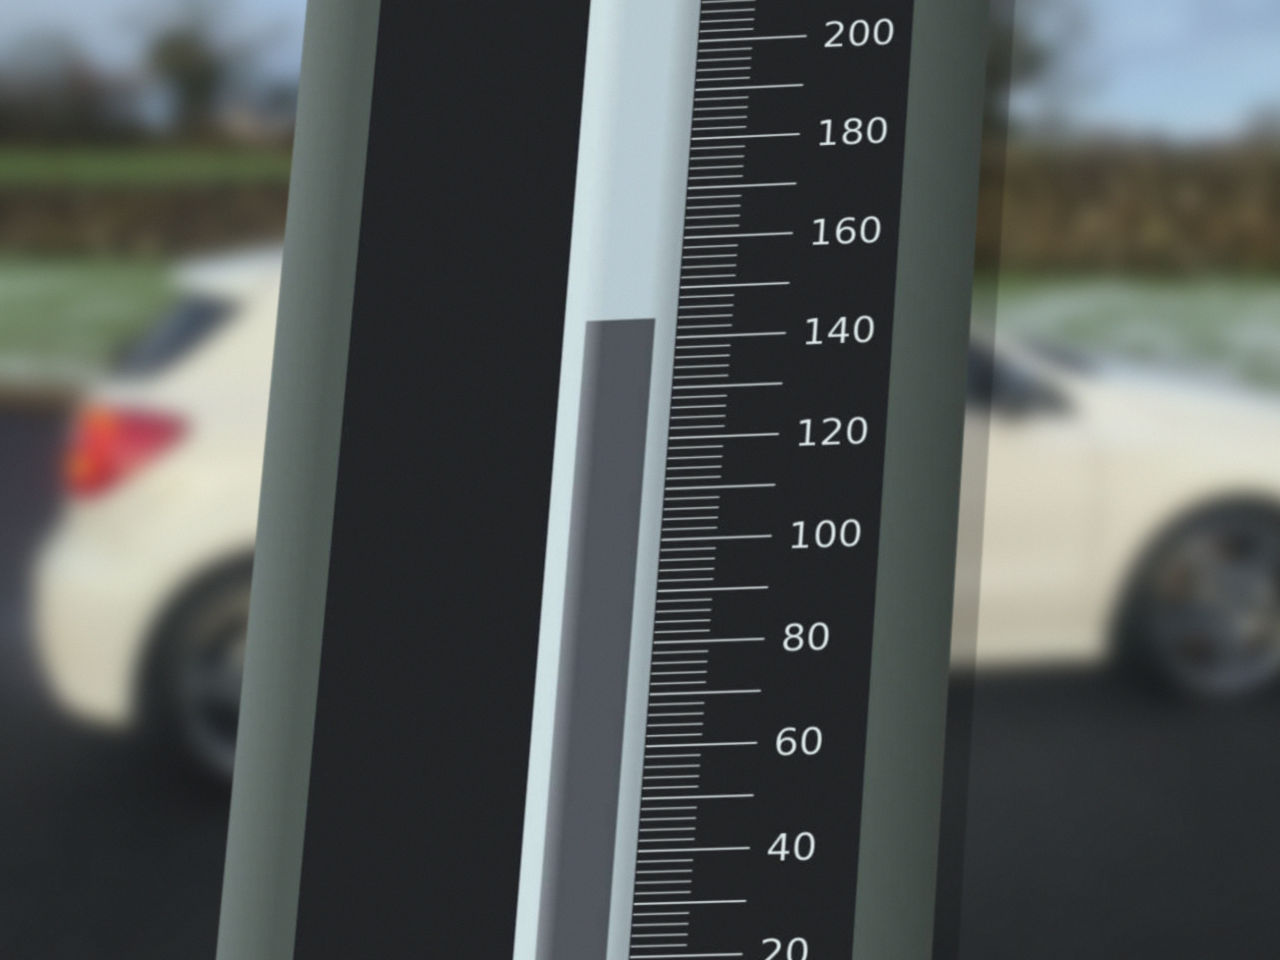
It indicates 144; mmHg
